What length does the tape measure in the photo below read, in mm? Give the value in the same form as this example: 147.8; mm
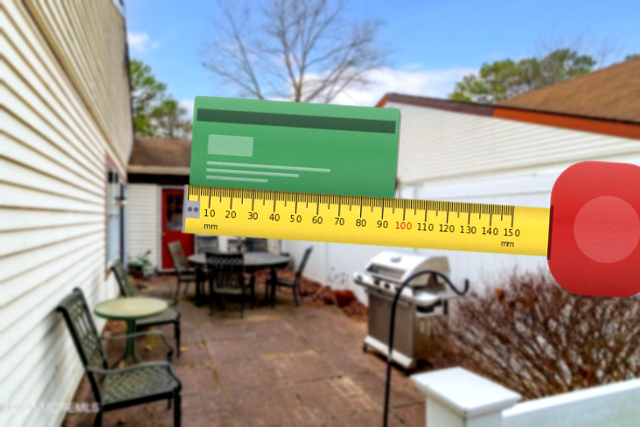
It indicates 95; mm
